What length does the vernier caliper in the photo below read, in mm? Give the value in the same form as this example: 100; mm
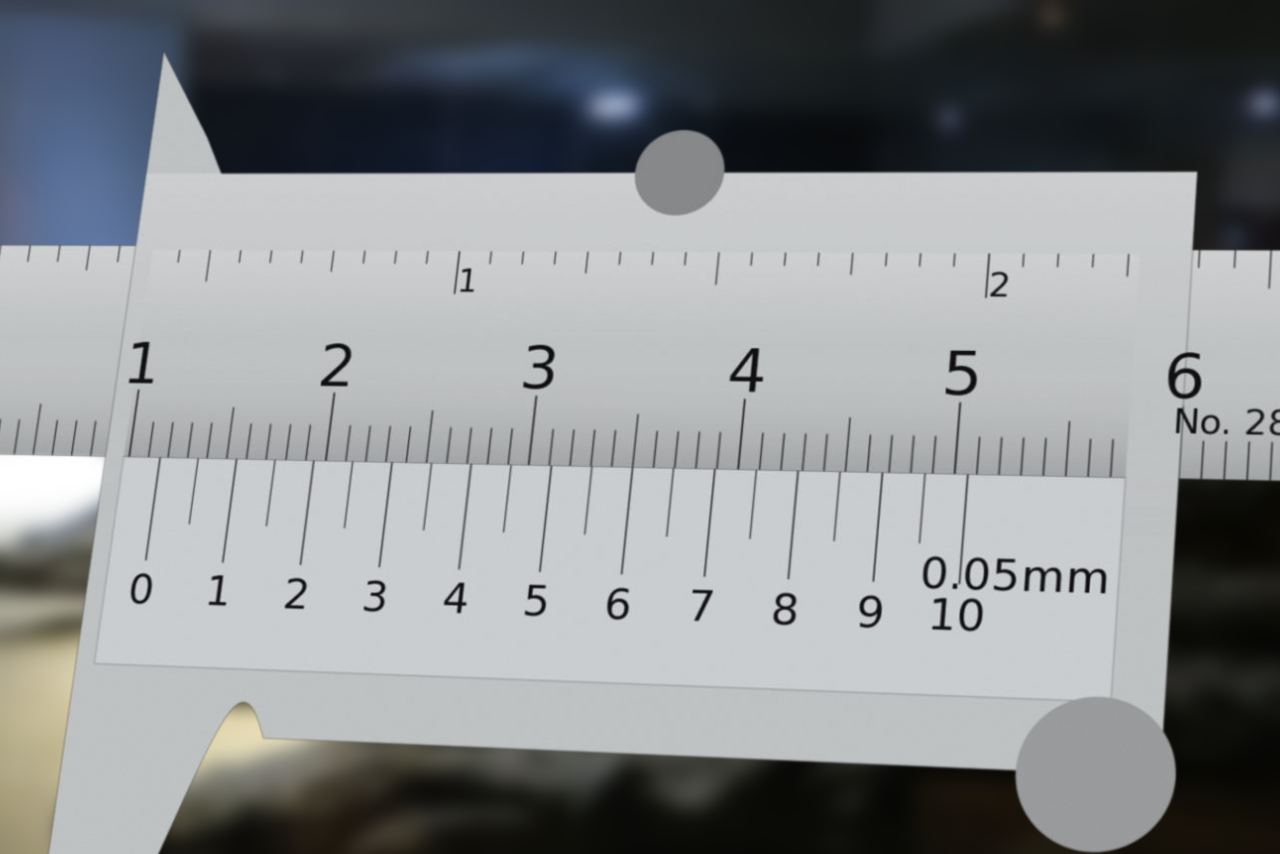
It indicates 11.6; mm
